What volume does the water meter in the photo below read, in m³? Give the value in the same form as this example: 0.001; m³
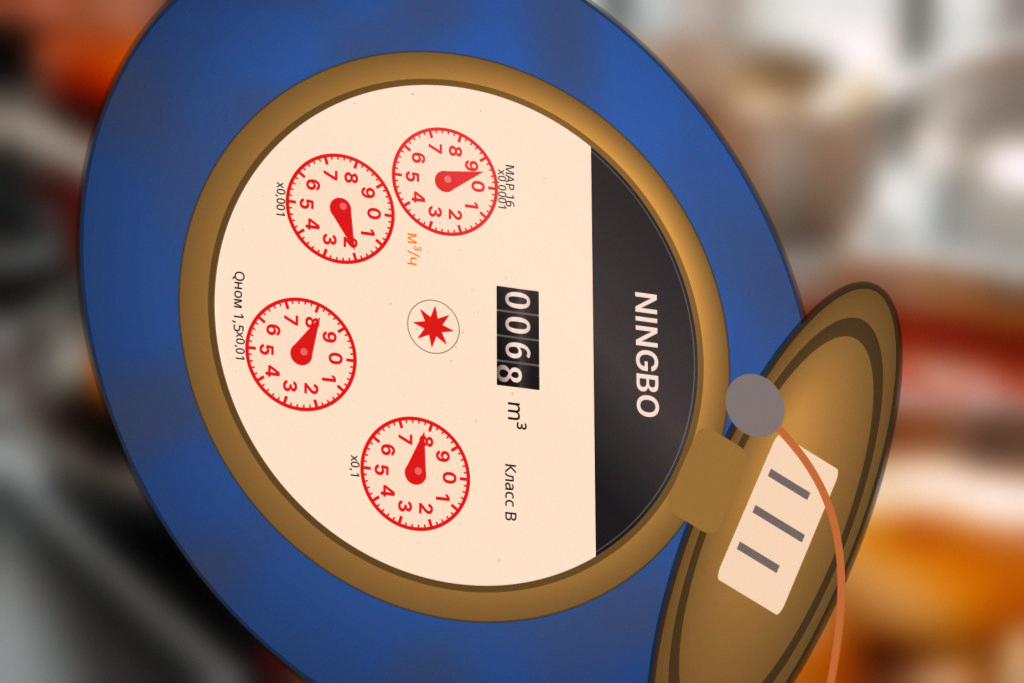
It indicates 67.7819; m³
